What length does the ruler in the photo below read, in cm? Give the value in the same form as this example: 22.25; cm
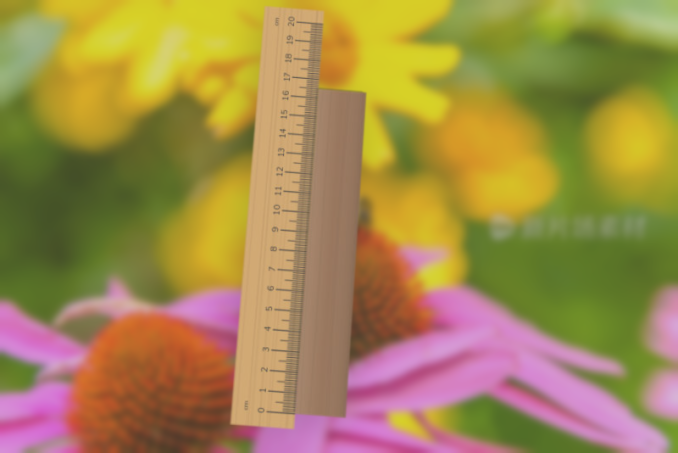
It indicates 16.5; cm
